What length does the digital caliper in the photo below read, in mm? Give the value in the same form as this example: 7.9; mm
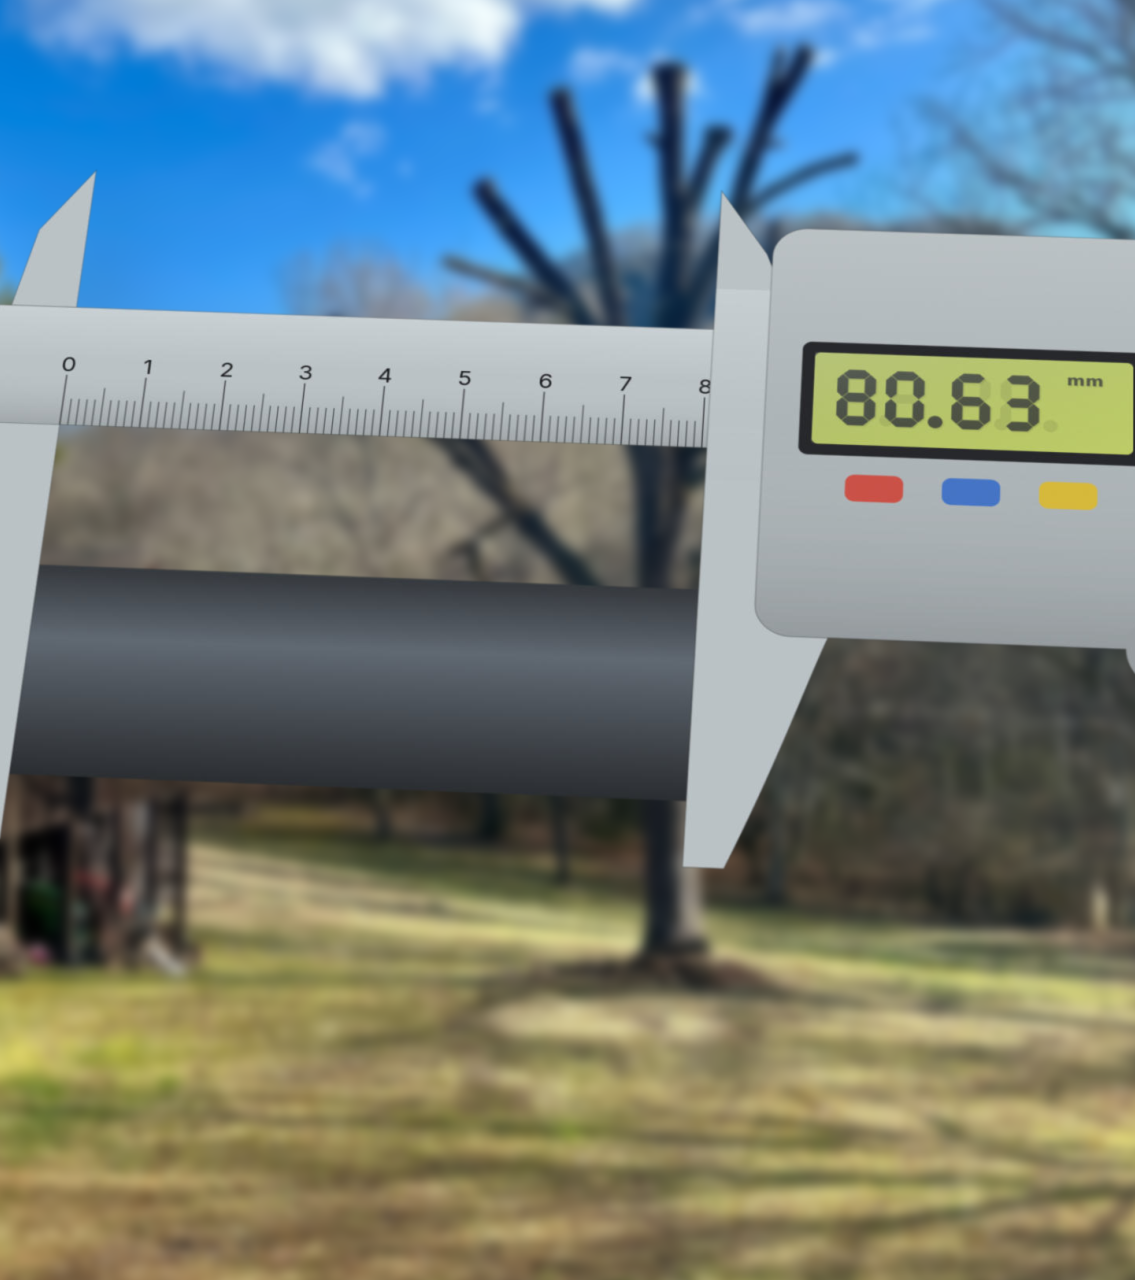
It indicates 80.63; mm
